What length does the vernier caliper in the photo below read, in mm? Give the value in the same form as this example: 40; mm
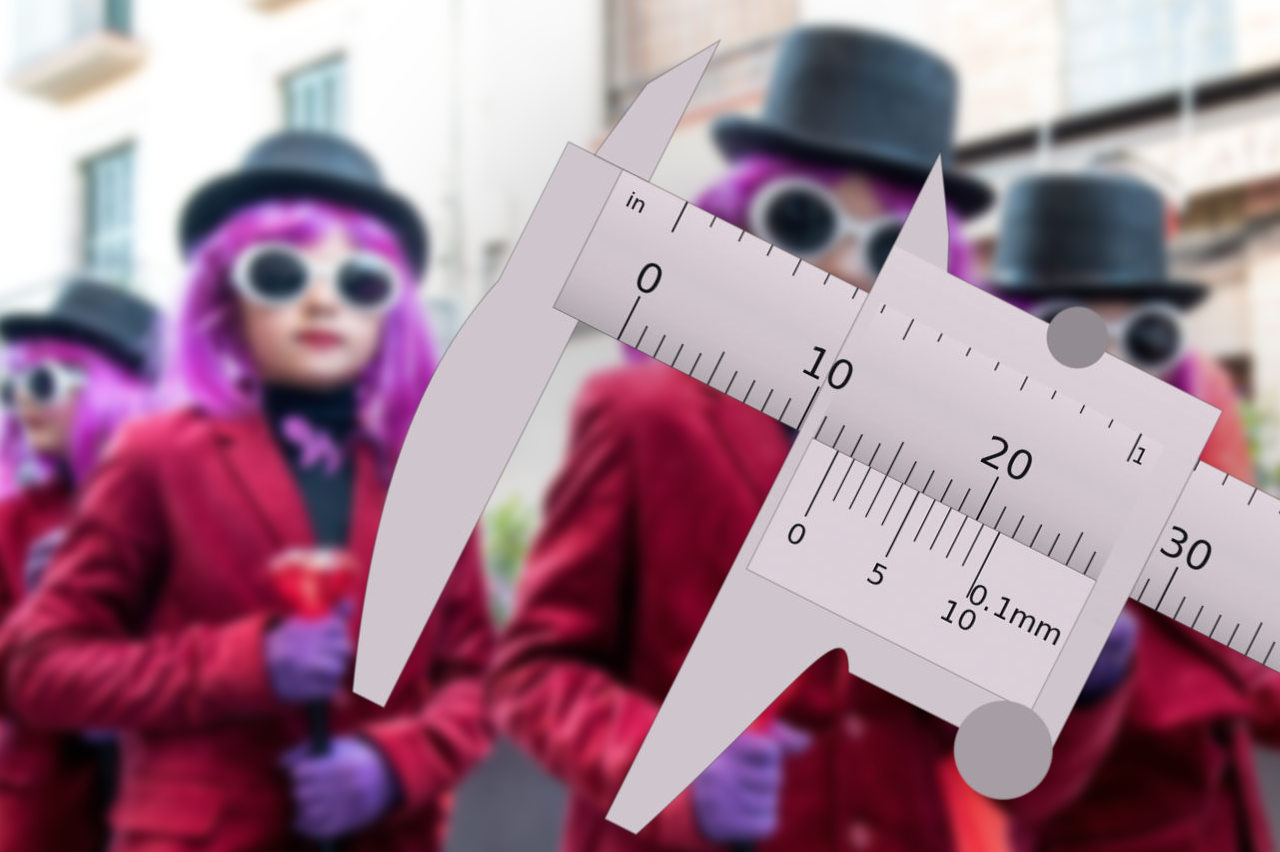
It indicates 12.3; mm
